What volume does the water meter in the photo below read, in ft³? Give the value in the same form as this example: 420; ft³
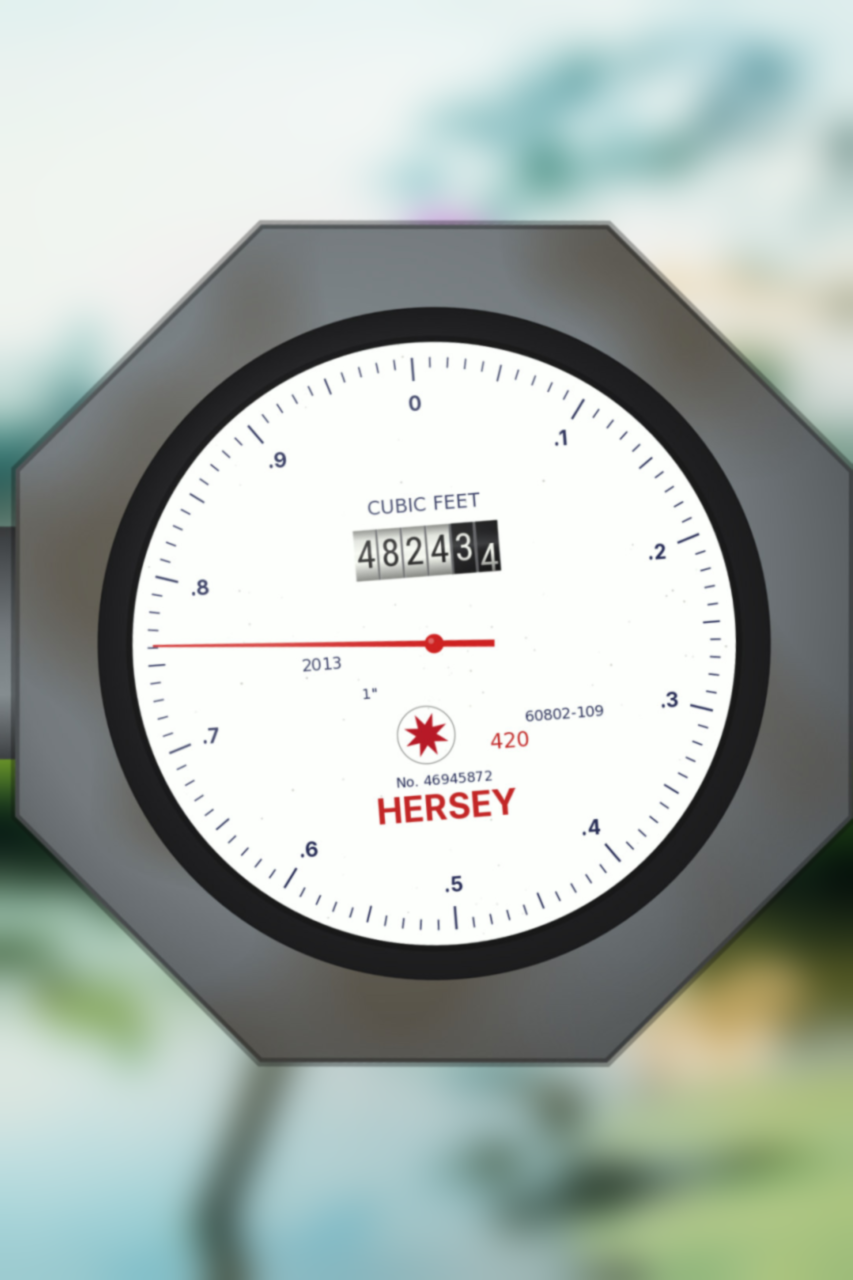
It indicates 482433.76; ft³
